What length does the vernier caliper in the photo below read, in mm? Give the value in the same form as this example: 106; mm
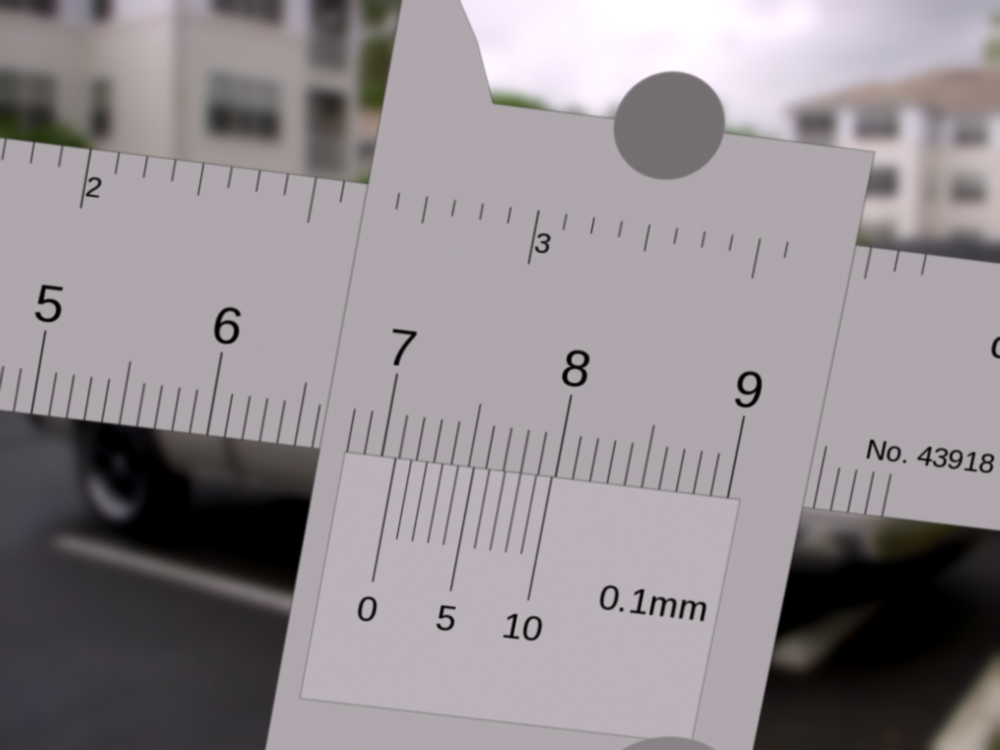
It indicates 70.8; mm
